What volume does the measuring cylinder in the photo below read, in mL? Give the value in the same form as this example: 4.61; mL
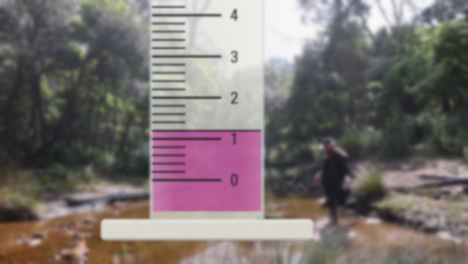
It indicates 1.2; mL
